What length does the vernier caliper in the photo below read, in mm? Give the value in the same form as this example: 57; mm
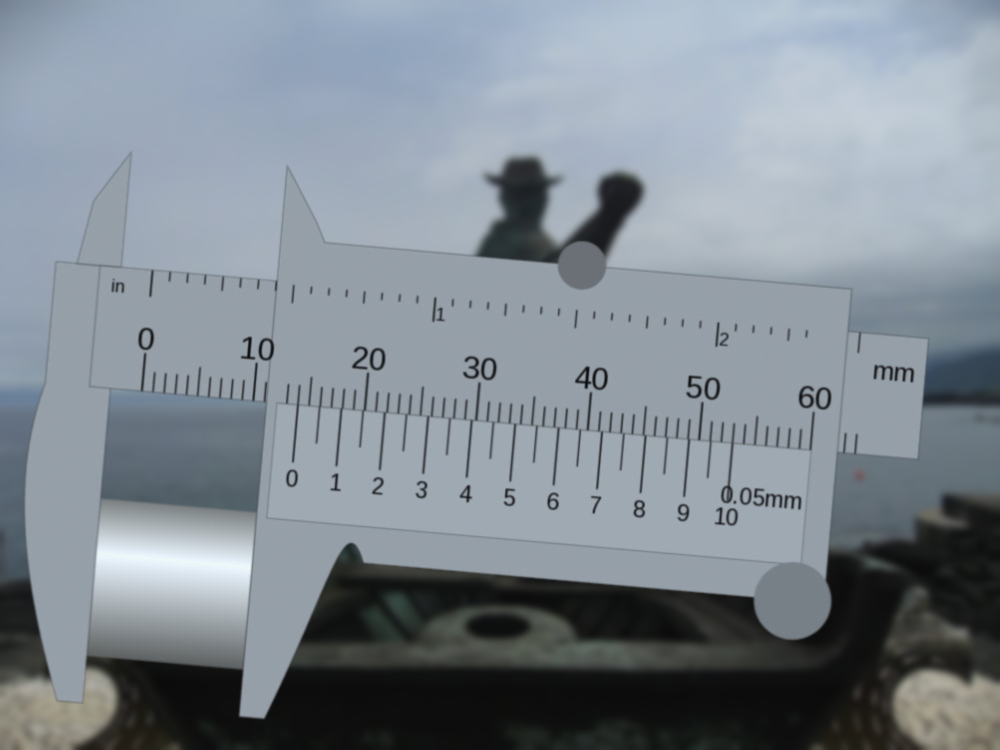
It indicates 14.0; mm
